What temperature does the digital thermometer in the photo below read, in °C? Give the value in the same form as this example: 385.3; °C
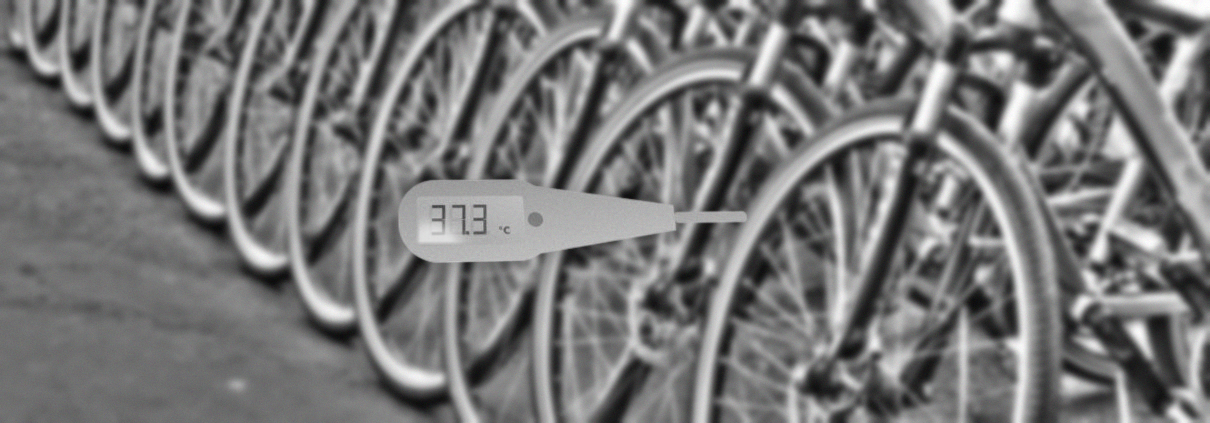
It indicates 37.3; °C
